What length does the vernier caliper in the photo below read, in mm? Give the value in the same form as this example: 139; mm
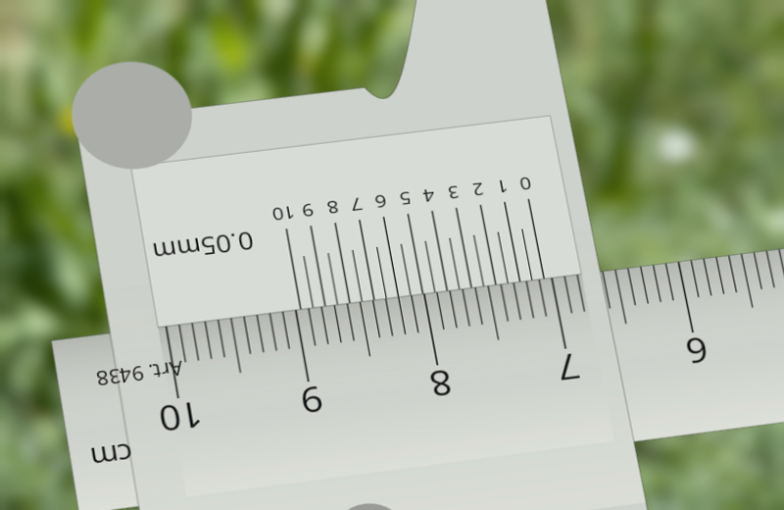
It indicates 70.6; mm
